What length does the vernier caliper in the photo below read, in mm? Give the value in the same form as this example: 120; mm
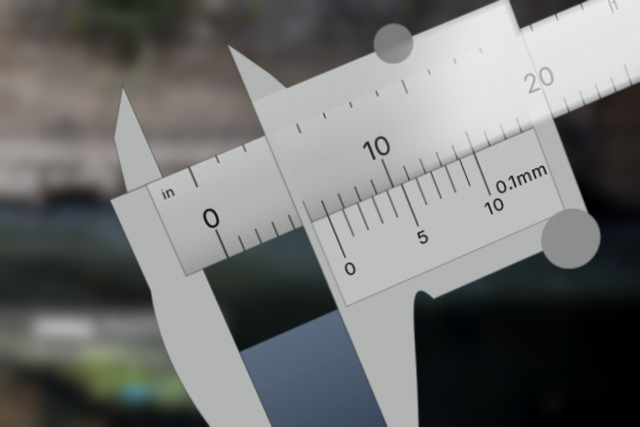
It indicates 6.0; mm
